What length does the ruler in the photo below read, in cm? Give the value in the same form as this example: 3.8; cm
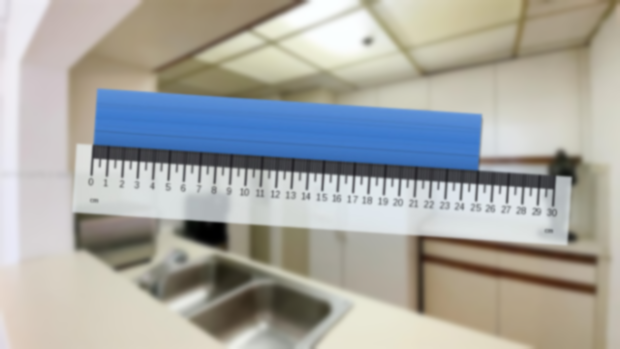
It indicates 25; cm
